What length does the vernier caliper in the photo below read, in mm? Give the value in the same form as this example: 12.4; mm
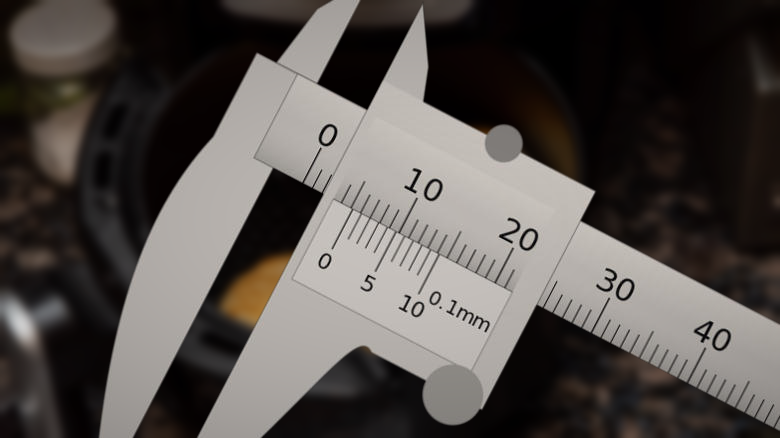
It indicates 5.2; mm
